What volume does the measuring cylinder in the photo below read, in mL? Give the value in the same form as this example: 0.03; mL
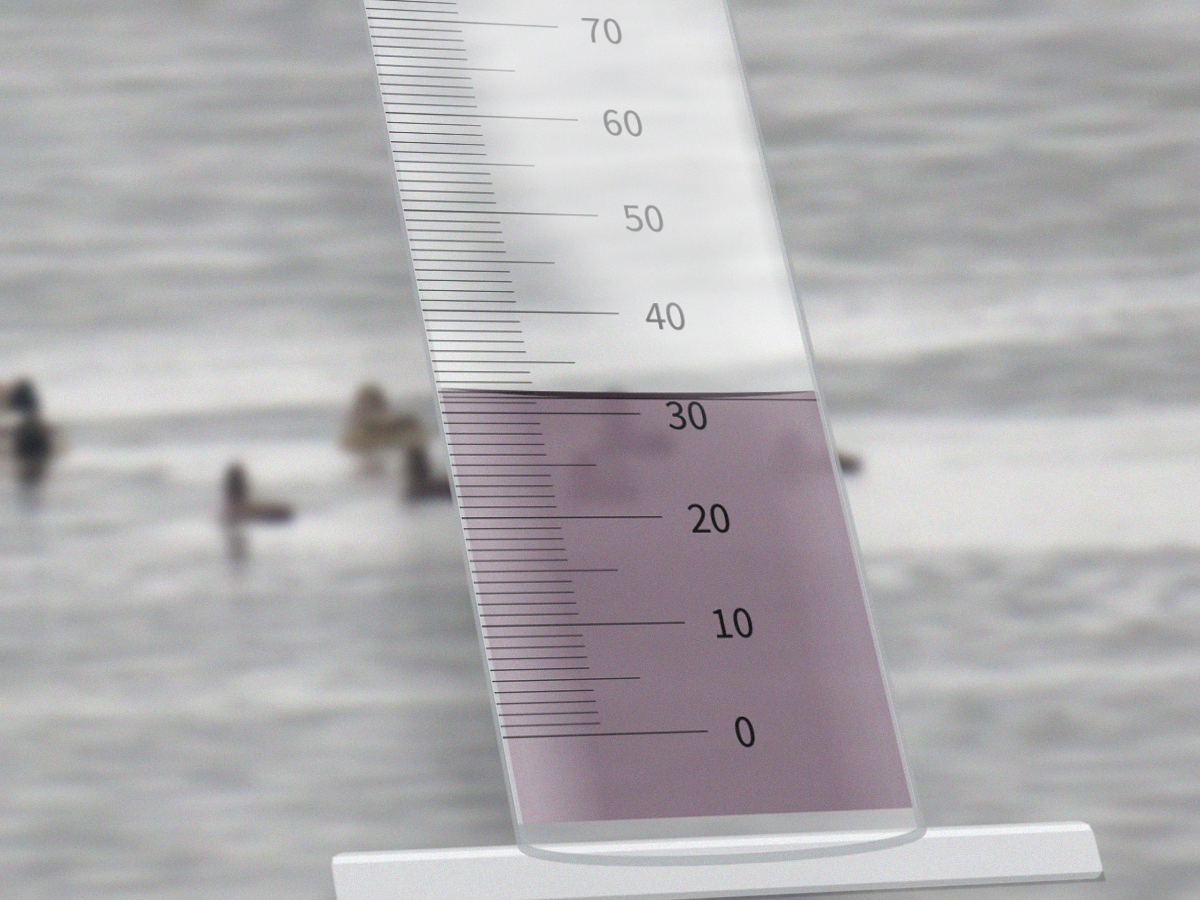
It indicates 31.5; mL
